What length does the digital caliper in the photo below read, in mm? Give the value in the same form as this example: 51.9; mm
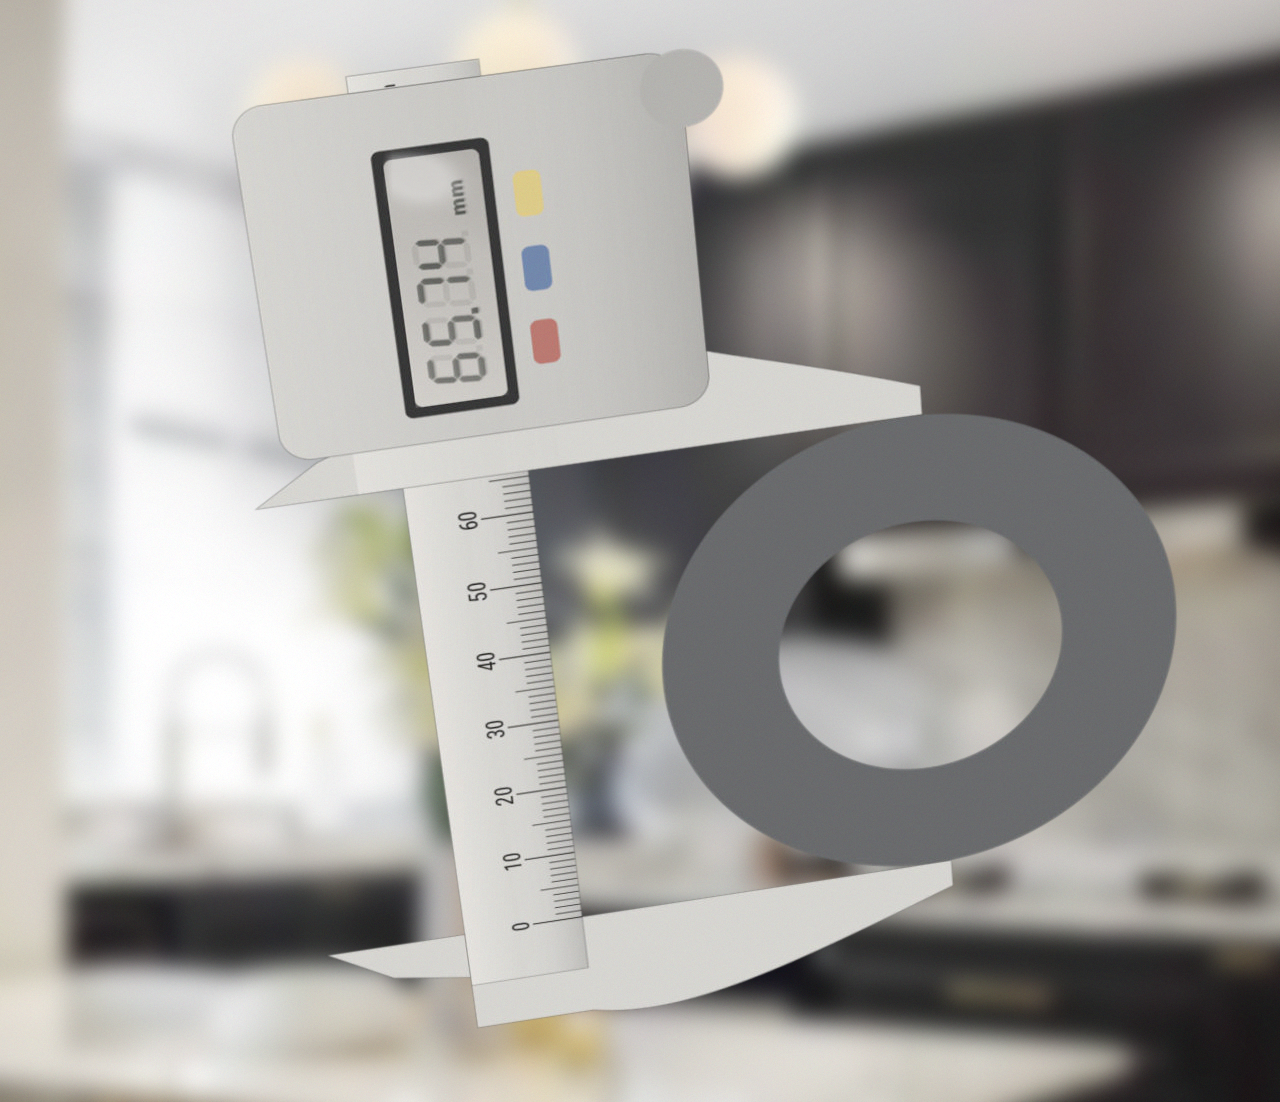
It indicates 65.74; mm
